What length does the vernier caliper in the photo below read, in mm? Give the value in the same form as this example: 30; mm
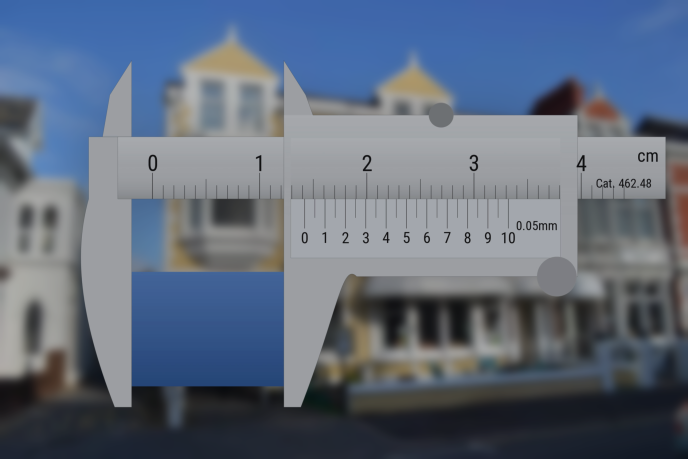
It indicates 14.2; mm
